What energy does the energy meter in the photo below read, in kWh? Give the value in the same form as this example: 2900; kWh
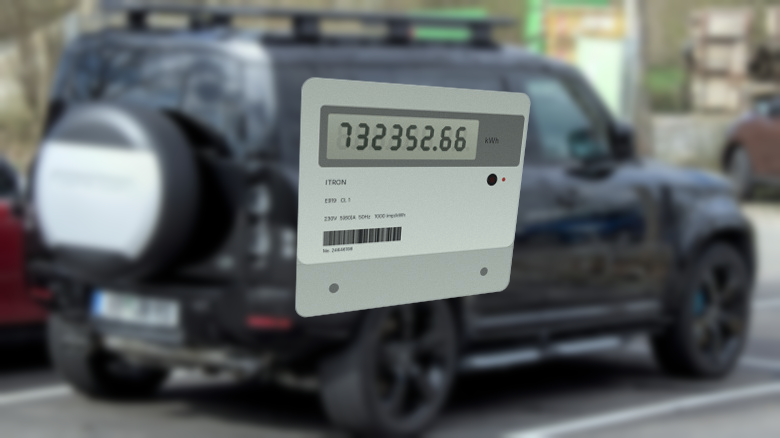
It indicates 732352.66; kWh
